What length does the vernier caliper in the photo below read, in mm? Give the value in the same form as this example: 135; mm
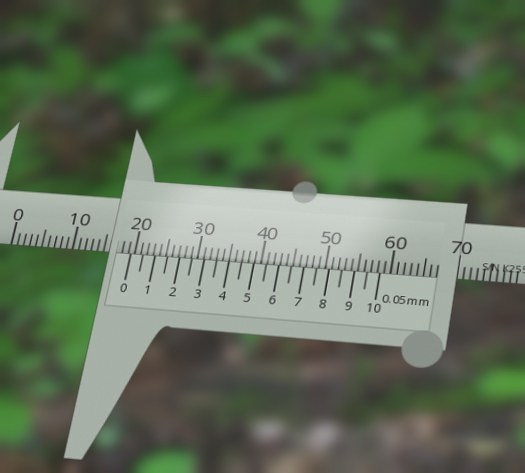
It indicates 19.4; mm
